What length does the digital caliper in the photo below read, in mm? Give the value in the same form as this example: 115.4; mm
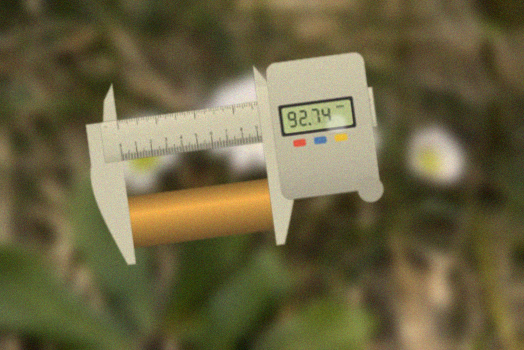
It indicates 92.74; mm
